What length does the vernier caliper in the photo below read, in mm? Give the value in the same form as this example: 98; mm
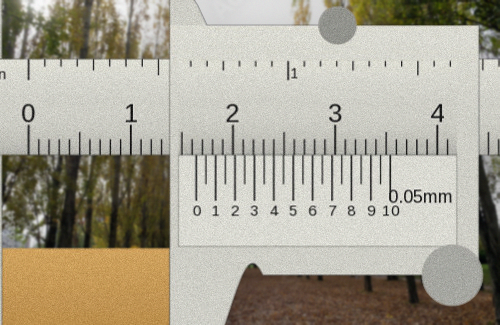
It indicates 16.4; mm
